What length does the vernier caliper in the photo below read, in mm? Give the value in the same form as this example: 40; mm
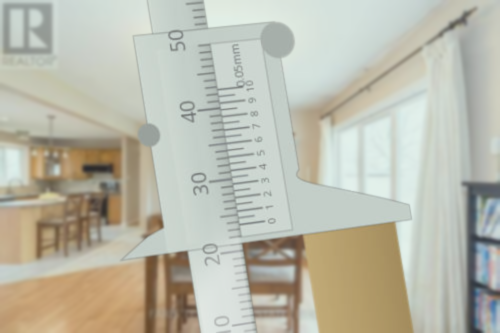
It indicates 23.6; mm
